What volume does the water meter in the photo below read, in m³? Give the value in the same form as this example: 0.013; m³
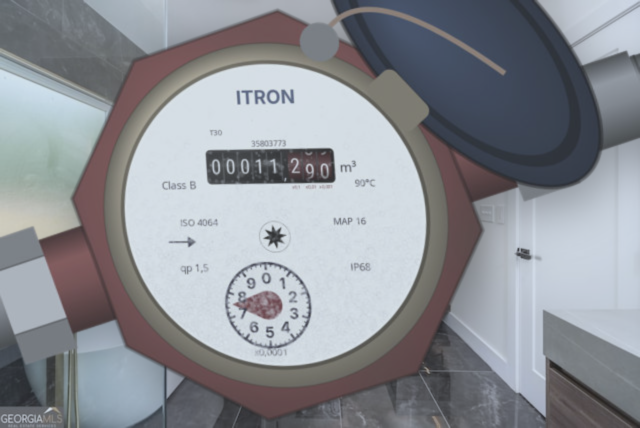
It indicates 11.2897; m³
